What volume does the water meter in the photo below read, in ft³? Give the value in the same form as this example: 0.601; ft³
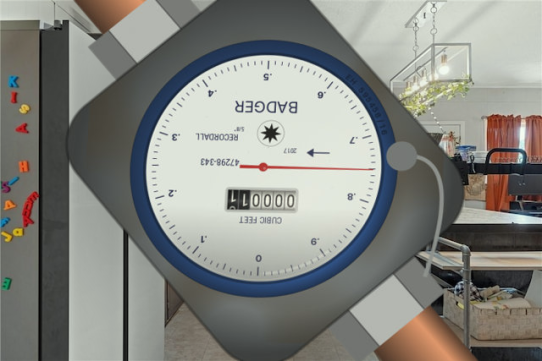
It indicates 10.75; ft³
